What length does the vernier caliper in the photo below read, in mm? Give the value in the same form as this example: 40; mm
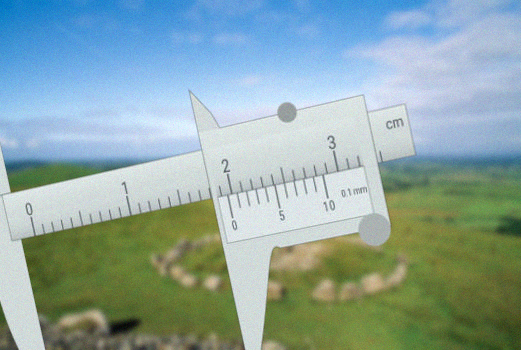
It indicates 19.6; mm
